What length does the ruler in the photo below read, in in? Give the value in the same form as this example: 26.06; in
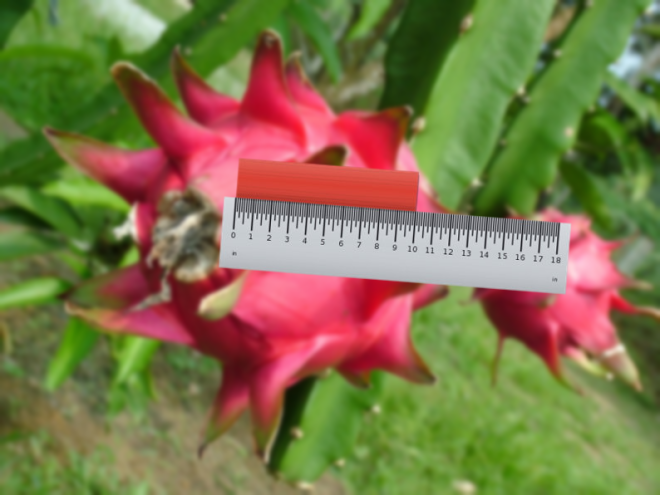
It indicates 10; in
